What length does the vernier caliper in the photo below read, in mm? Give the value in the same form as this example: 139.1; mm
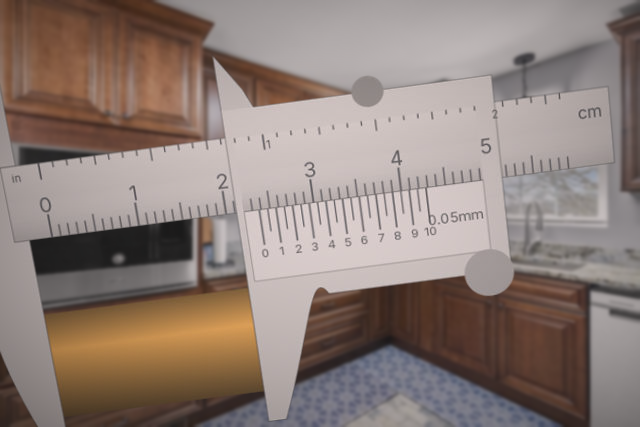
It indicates 23.8; mm
